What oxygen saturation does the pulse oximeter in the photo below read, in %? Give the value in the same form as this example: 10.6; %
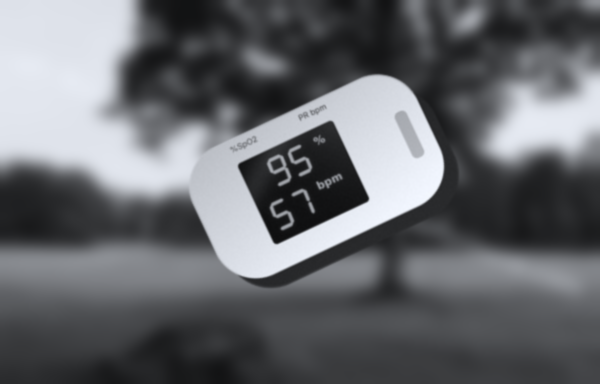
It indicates 95; %
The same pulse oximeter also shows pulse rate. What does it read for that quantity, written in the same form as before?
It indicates 57; bpm
